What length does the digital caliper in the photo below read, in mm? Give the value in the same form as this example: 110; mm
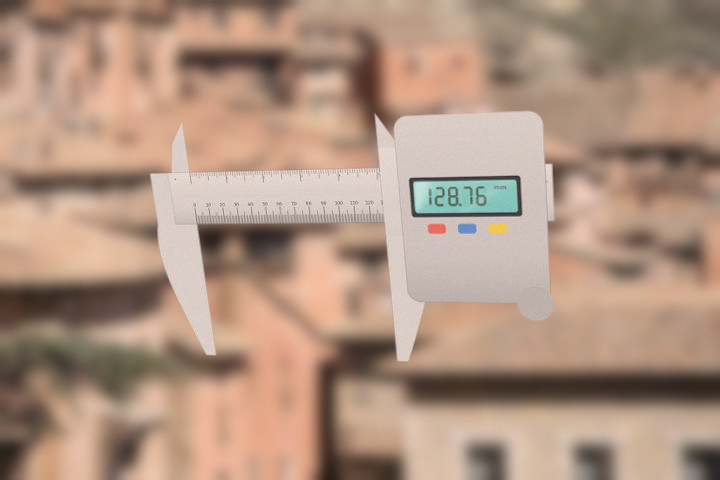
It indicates 128.76; mm
